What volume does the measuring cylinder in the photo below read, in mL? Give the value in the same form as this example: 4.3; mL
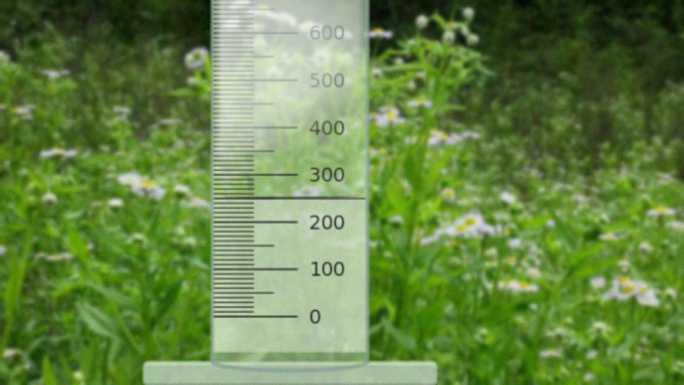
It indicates 250; mL
